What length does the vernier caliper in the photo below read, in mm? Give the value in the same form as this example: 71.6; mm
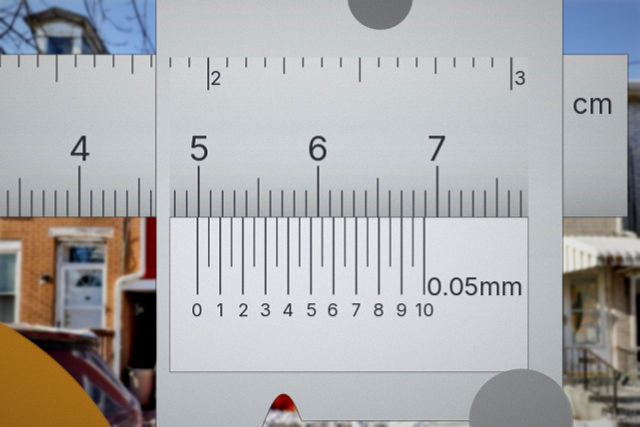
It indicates 49.9; mm
